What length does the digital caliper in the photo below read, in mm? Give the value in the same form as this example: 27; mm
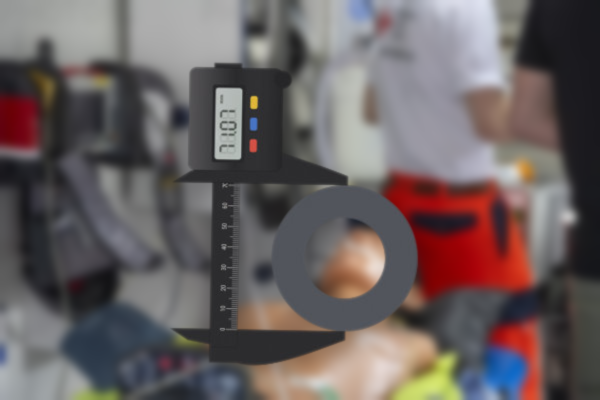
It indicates 71.07; mm
